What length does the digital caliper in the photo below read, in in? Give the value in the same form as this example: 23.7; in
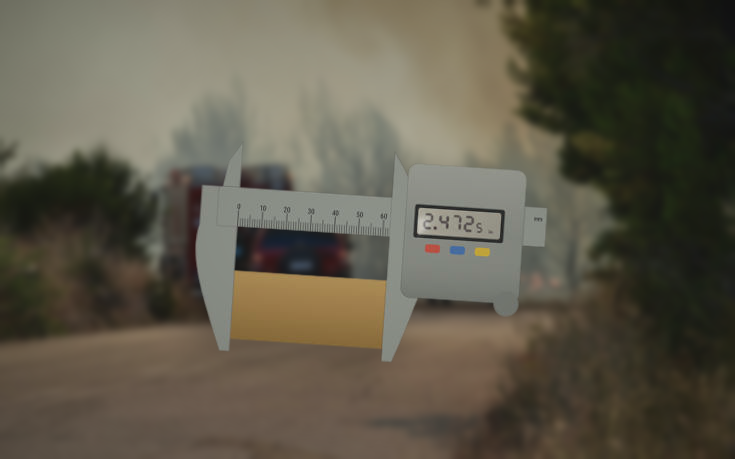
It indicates 2.4725; in
